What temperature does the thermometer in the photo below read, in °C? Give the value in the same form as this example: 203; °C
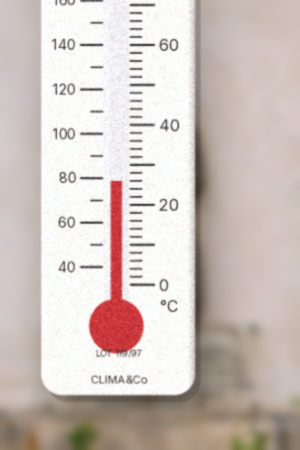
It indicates 26; °C
